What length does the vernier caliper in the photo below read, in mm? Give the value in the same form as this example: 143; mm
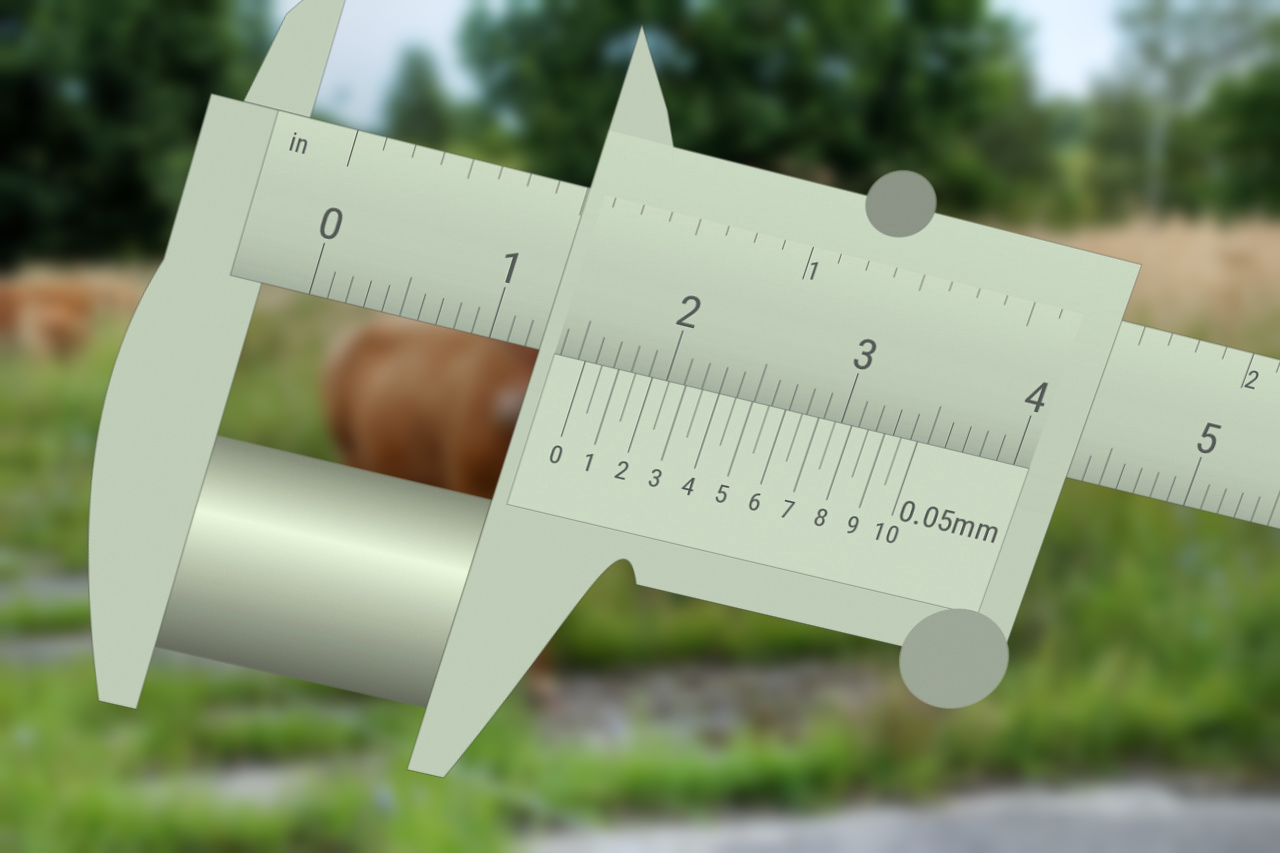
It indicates 15.4; mm
